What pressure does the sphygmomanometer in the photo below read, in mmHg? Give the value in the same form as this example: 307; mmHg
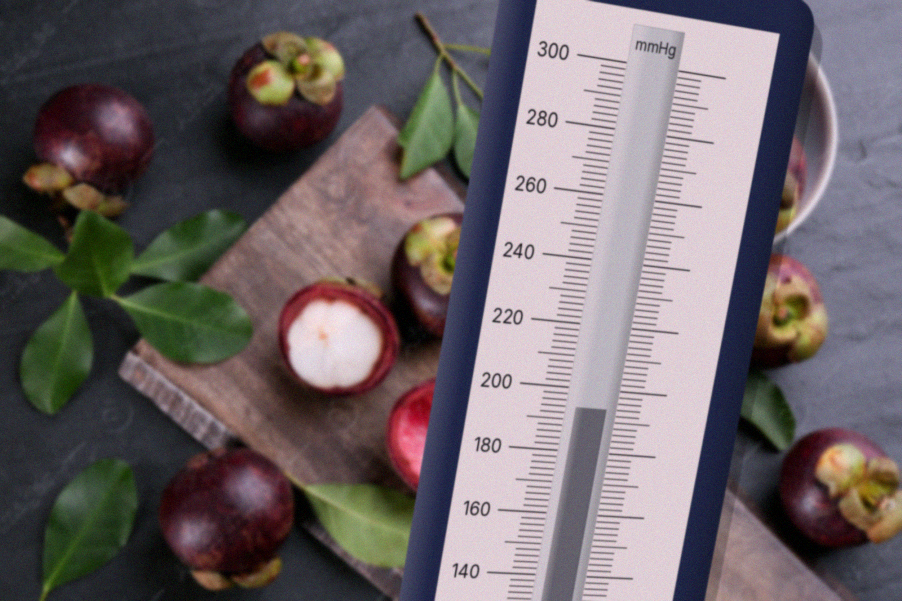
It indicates 194; mmHg
